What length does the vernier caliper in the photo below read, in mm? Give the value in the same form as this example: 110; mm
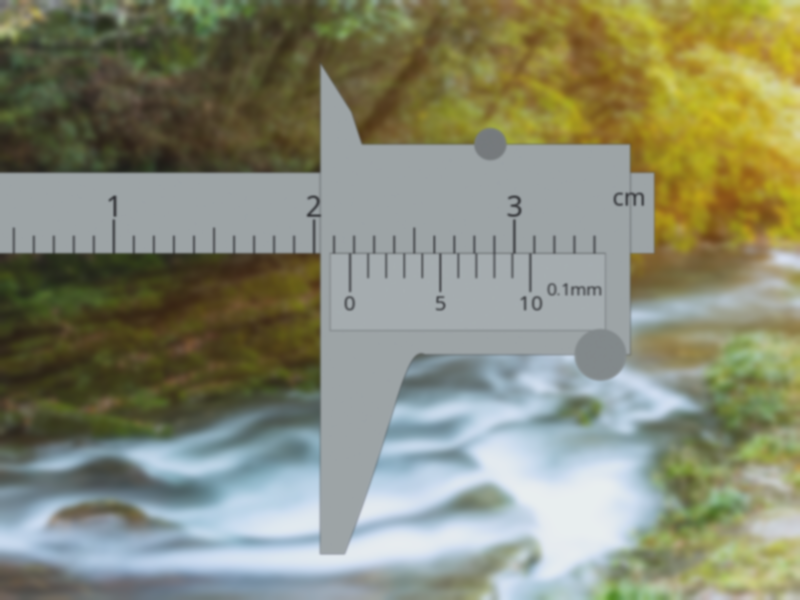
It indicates 21.8; mm
